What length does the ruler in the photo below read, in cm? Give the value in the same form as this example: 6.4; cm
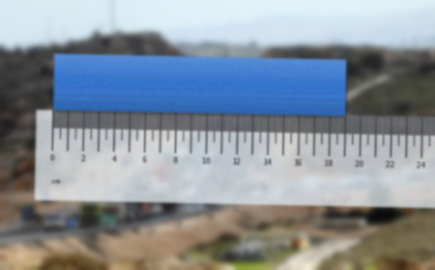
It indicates 19; cm
